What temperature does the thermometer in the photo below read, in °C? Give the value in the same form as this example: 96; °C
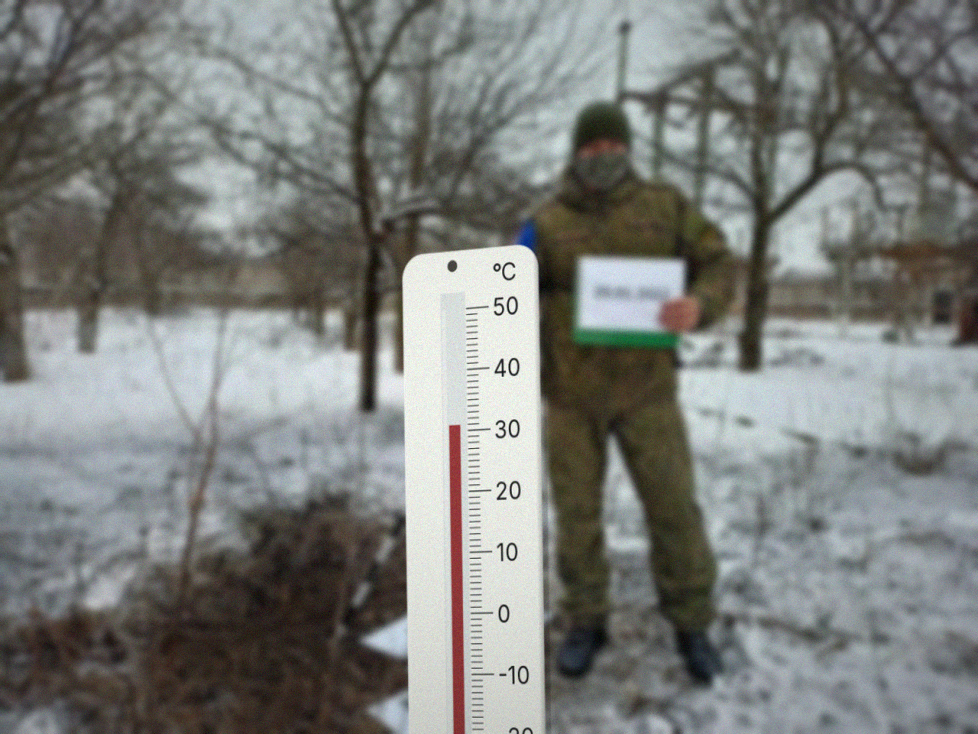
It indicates 31; °C
